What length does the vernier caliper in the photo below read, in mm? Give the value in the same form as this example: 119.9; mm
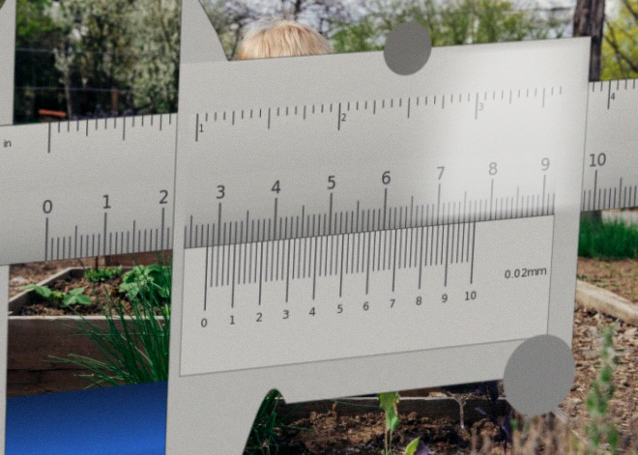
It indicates 28.0; mm
